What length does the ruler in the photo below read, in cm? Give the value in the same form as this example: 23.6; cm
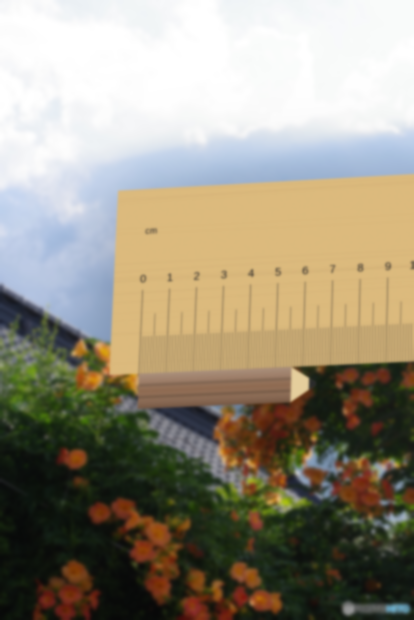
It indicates 6.5; cm
